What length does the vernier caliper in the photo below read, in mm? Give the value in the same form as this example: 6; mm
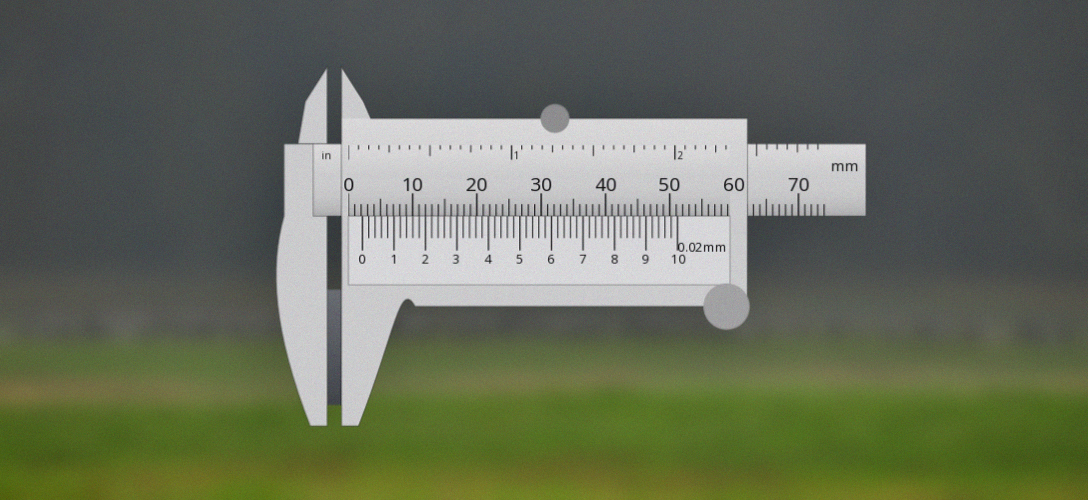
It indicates 2.2; mm
